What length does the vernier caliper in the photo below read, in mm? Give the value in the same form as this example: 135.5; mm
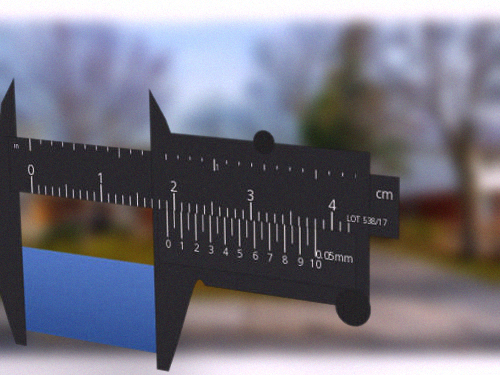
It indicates 19.0; mm
